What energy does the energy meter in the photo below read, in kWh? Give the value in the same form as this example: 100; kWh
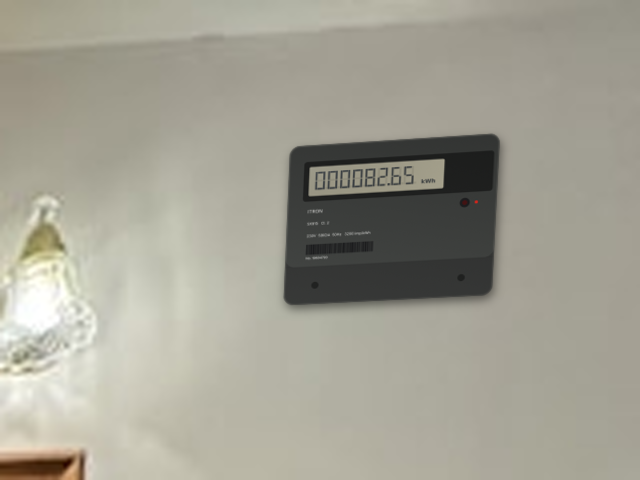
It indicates 82.65; kWh
